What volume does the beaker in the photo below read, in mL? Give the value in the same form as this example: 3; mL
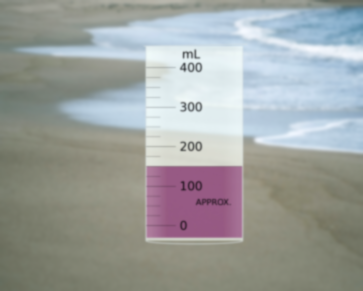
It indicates 150; mL
